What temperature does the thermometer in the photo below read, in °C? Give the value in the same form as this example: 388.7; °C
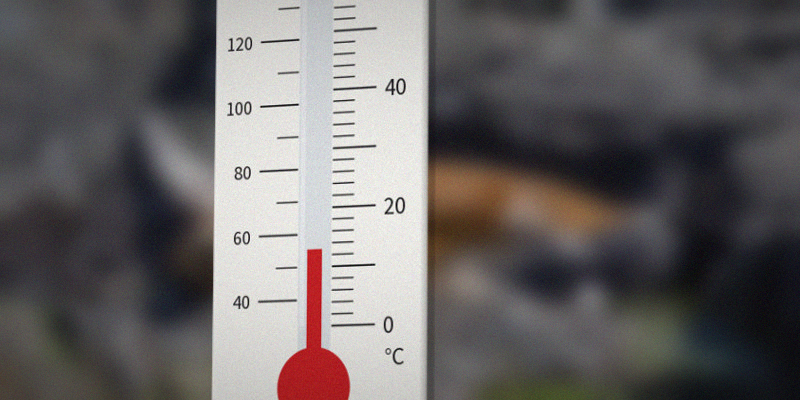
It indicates 13; °C
